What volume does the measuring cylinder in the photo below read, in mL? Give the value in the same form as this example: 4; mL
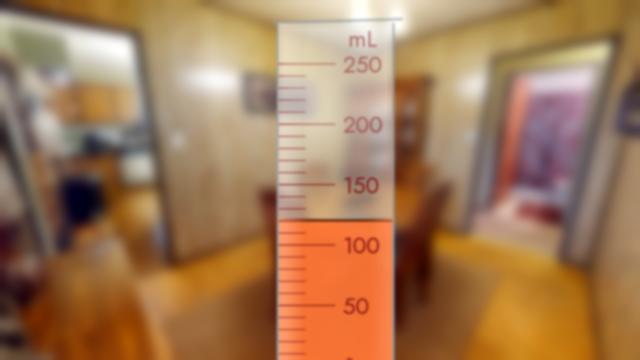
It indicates 120; mL
